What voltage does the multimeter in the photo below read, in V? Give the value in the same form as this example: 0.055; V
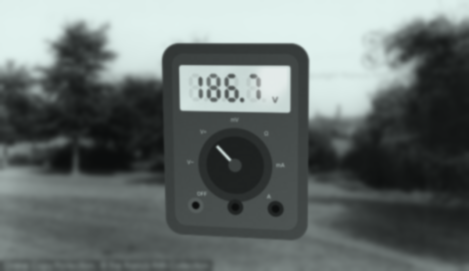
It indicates 186.7; V
